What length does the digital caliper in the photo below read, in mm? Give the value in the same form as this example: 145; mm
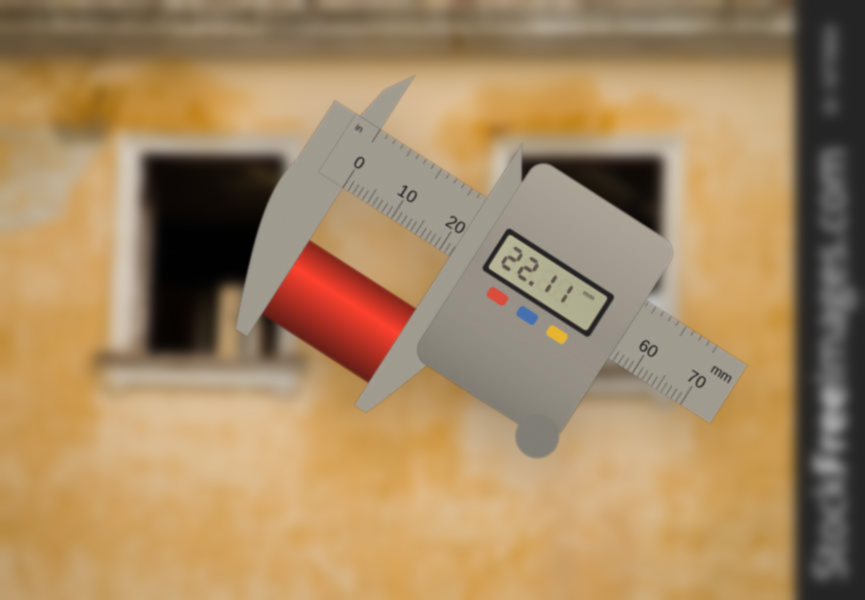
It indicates 22.11; mm
